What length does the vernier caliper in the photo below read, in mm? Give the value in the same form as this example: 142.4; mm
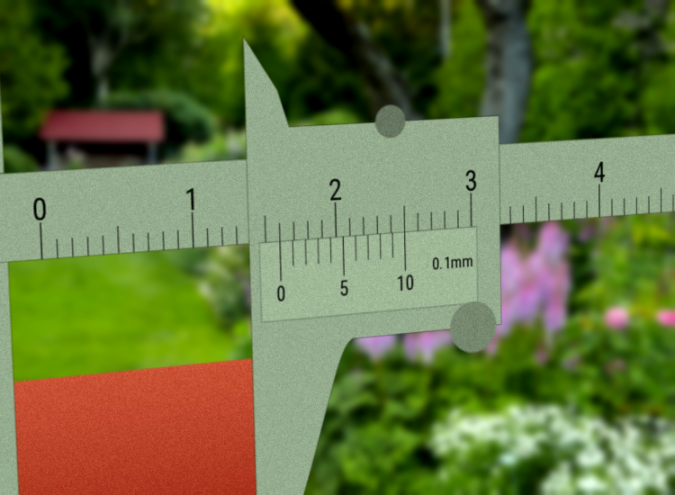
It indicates 16.0; mm
